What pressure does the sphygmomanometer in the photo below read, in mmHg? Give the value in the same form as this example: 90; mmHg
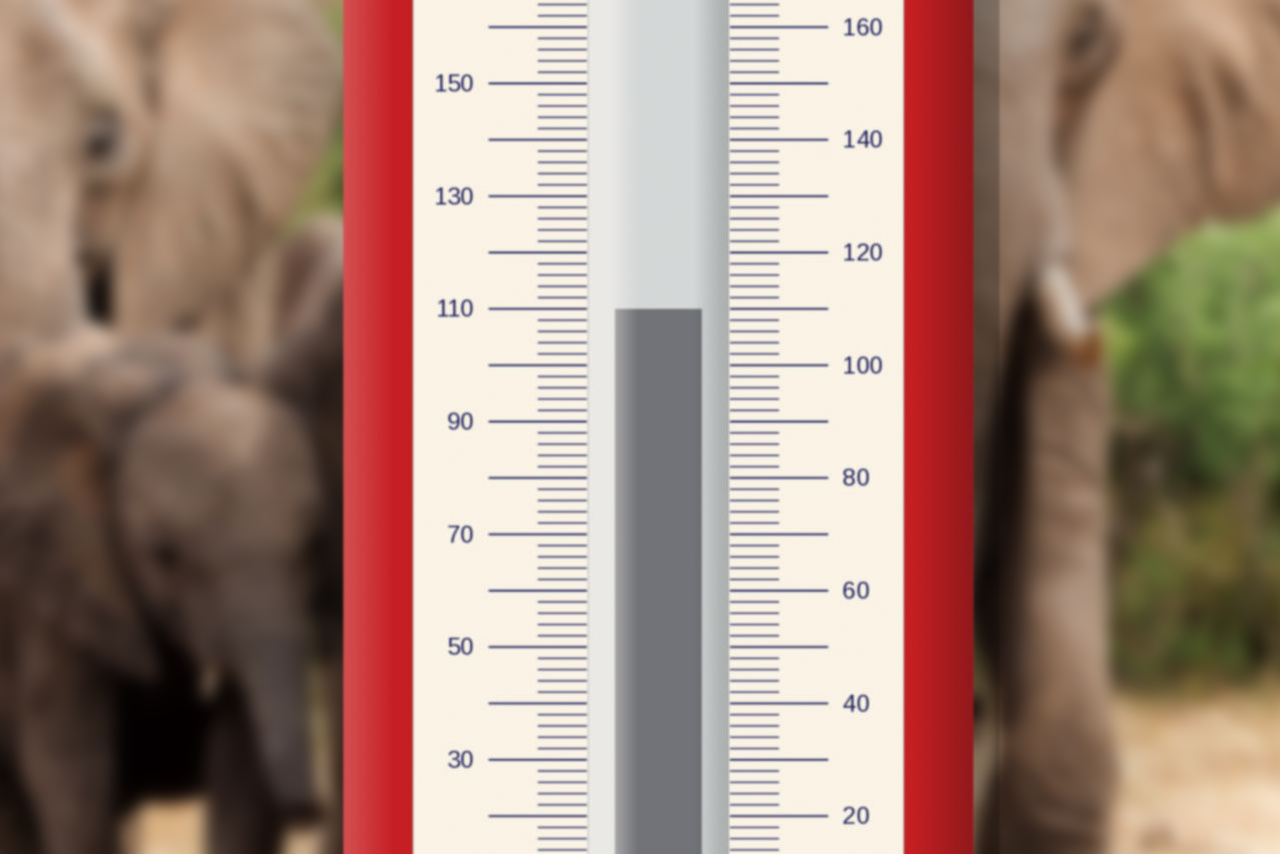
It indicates 110; mmHg
